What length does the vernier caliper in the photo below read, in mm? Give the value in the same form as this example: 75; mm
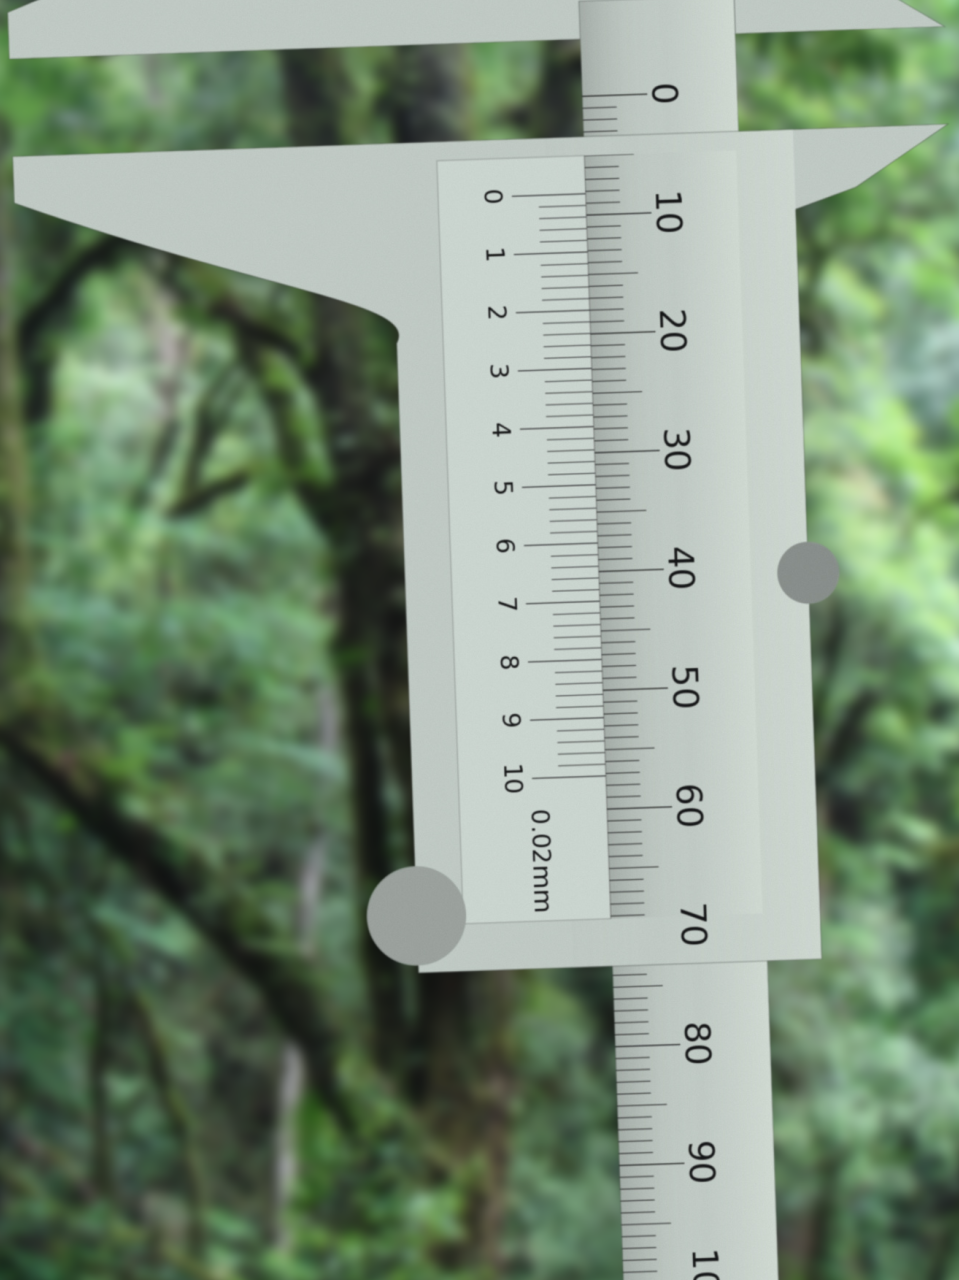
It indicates 8.2; mm
